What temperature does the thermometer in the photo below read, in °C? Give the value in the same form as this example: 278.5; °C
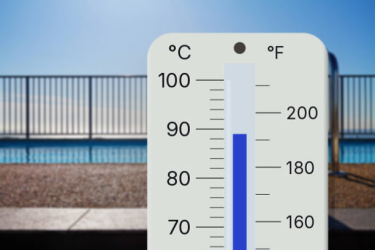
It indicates 89; °C
